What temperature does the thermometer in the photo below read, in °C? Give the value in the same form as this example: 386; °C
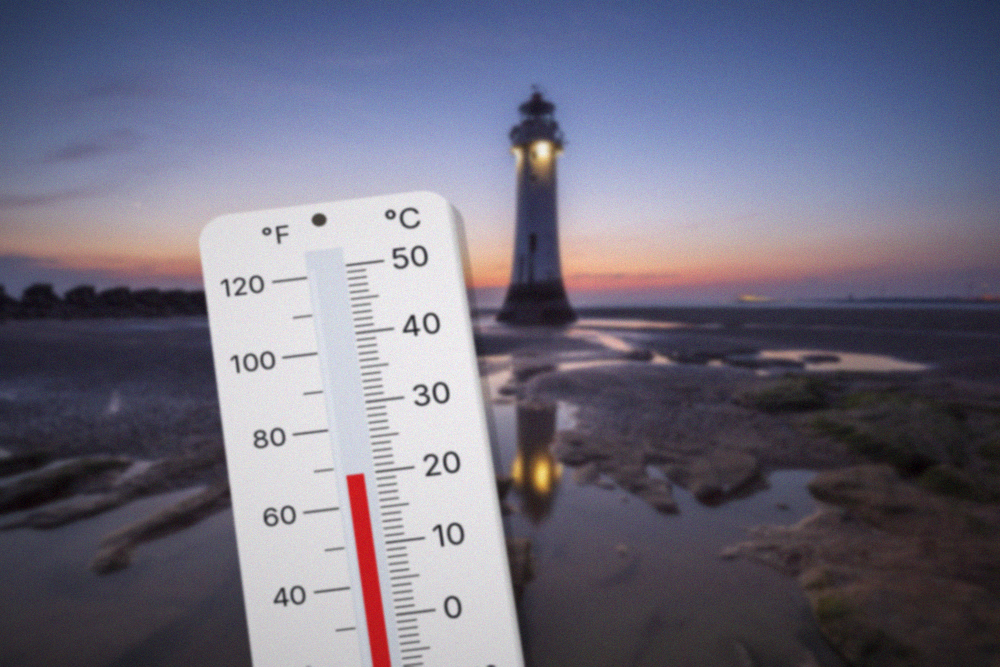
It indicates 20; °C
